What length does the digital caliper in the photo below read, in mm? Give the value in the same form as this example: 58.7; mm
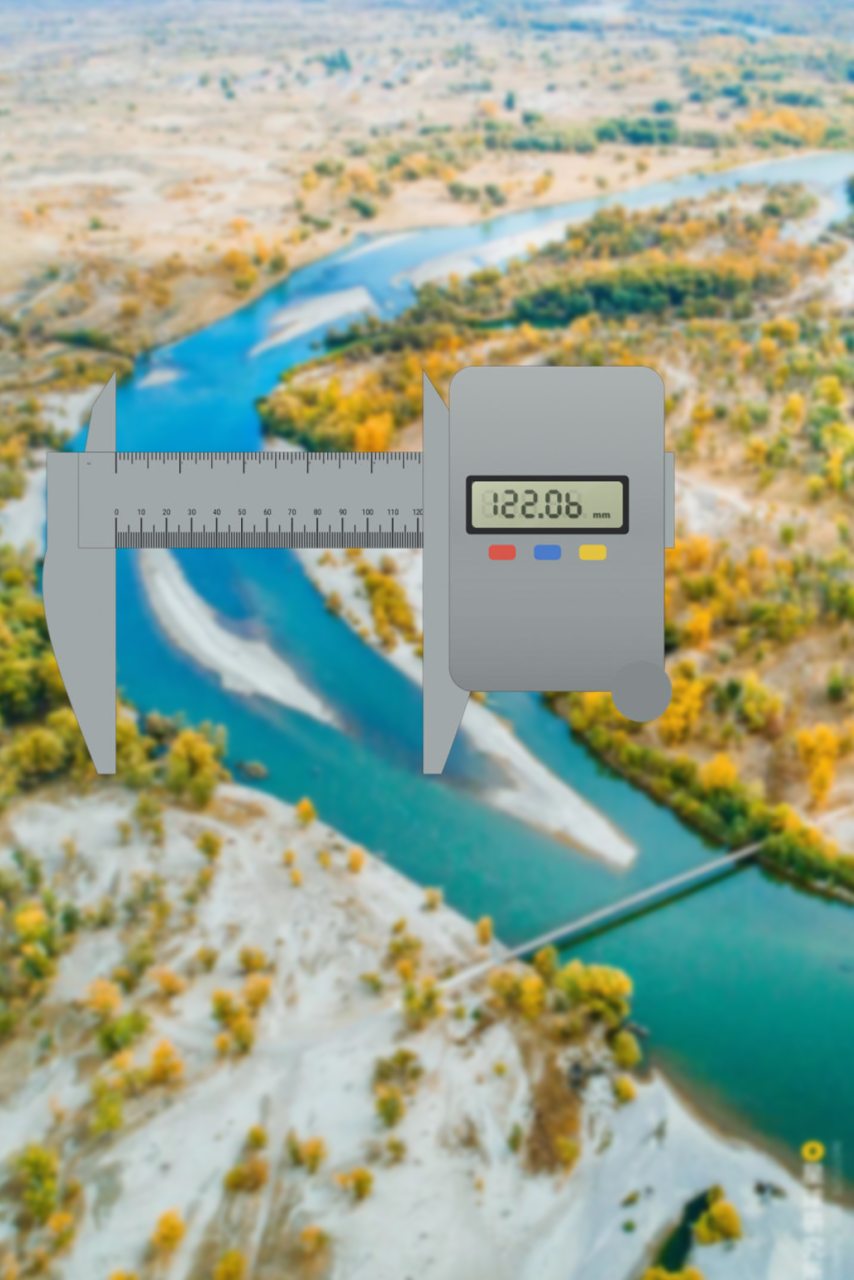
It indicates 122.06; mm
